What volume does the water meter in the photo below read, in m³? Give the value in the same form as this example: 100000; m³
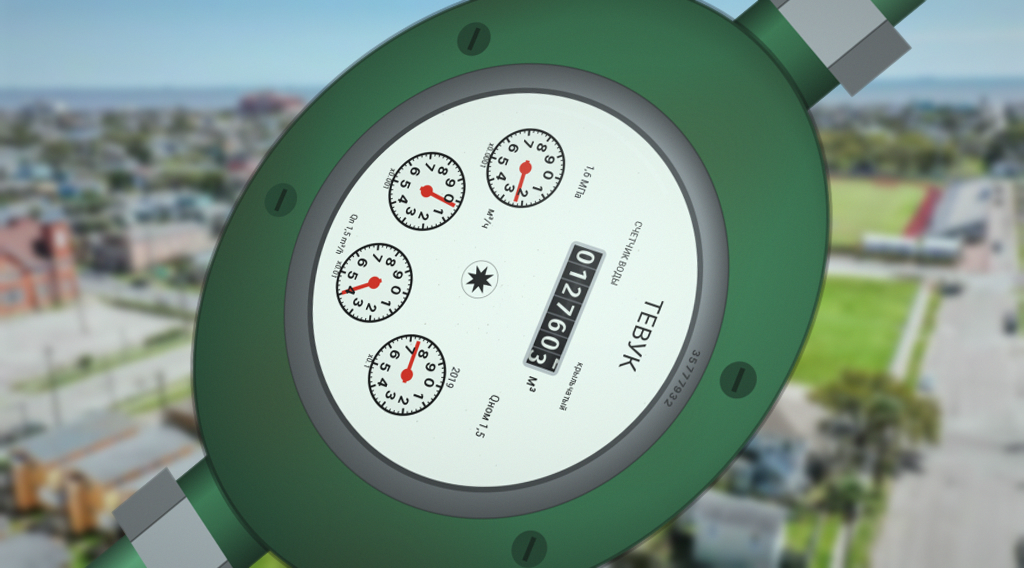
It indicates 127602.7402; m³
